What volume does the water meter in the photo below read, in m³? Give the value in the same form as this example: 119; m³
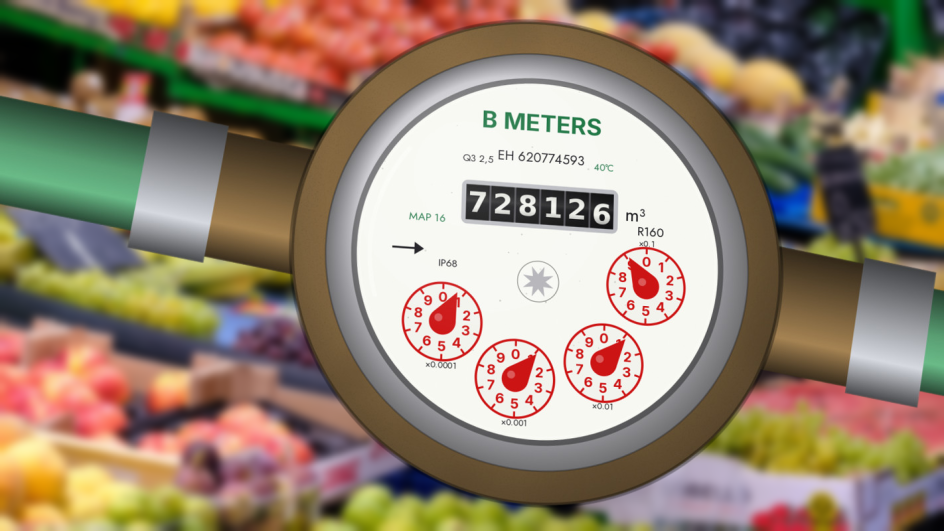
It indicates 728125.9110; m³
